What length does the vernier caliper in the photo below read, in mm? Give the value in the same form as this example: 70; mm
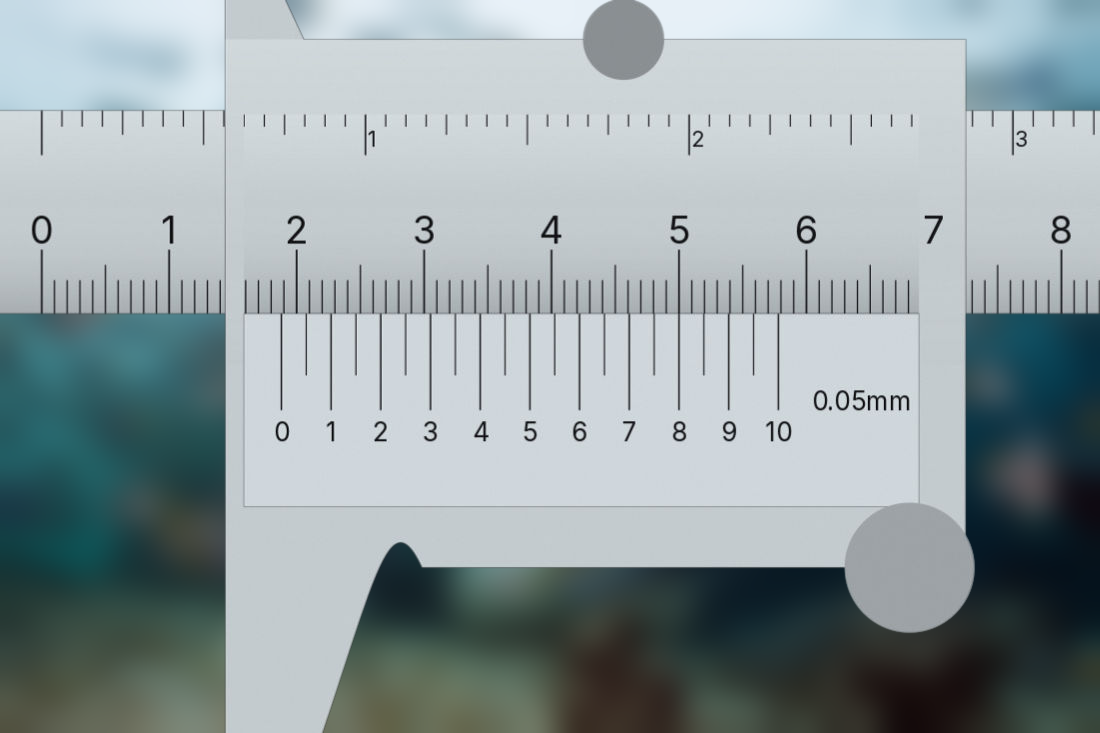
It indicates 18.8; mm
